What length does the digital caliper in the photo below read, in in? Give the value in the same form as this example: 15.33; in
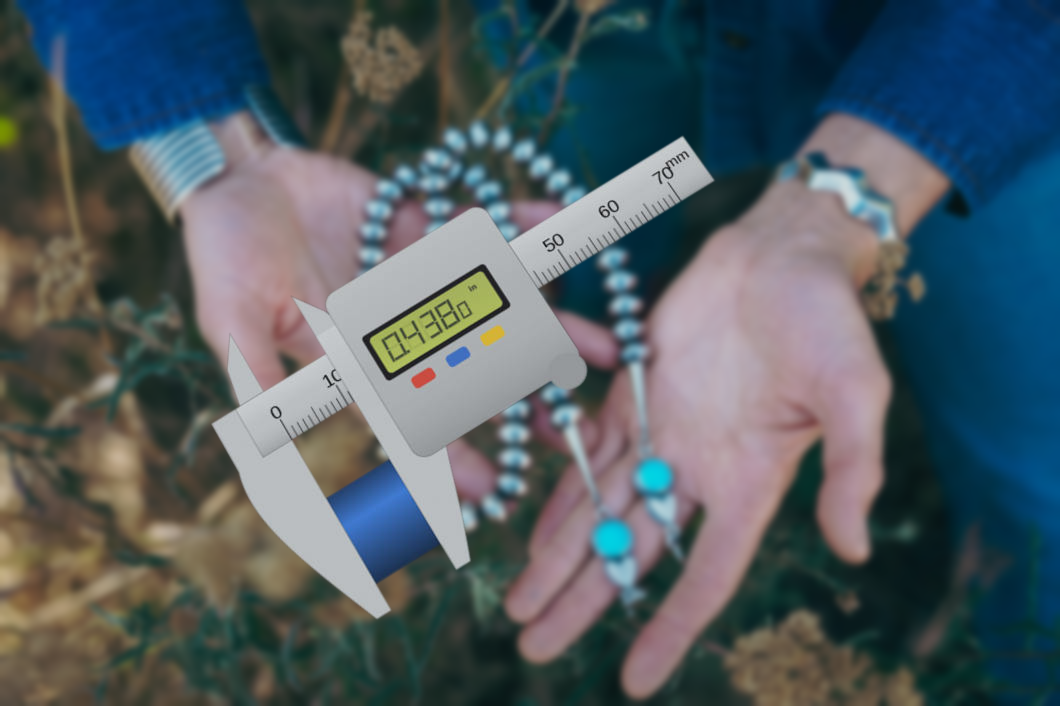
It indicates 0.4380; in
